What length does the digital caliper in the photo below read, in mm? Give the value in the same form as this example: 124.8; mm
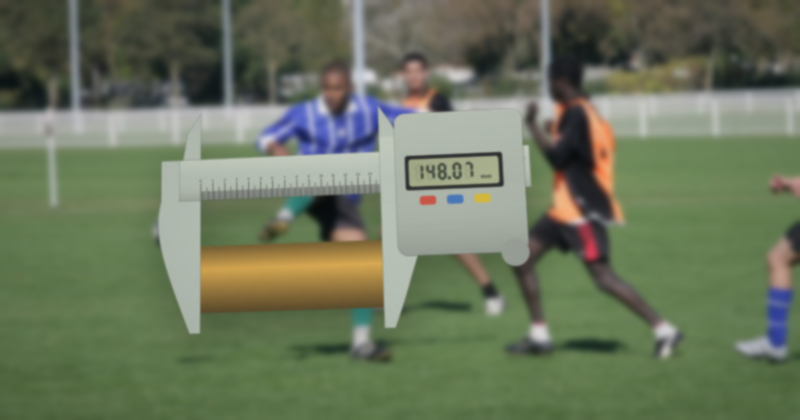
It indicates 148.07; mm
